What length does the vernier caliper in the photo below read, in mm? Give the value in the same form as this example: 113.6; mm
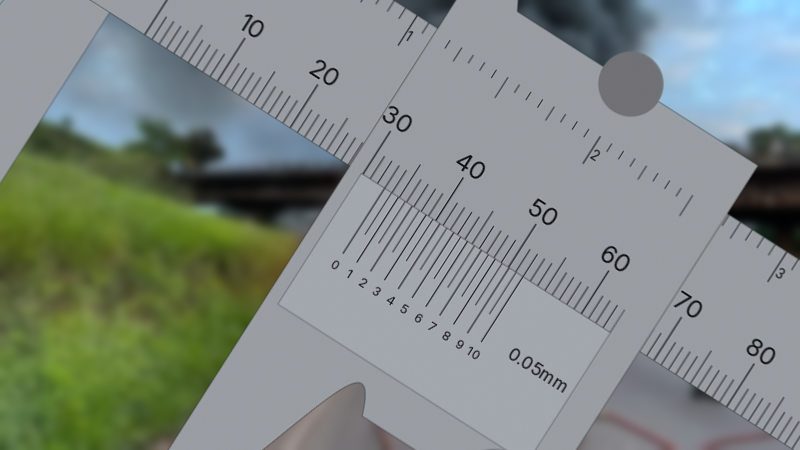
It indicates 33.0; mm
